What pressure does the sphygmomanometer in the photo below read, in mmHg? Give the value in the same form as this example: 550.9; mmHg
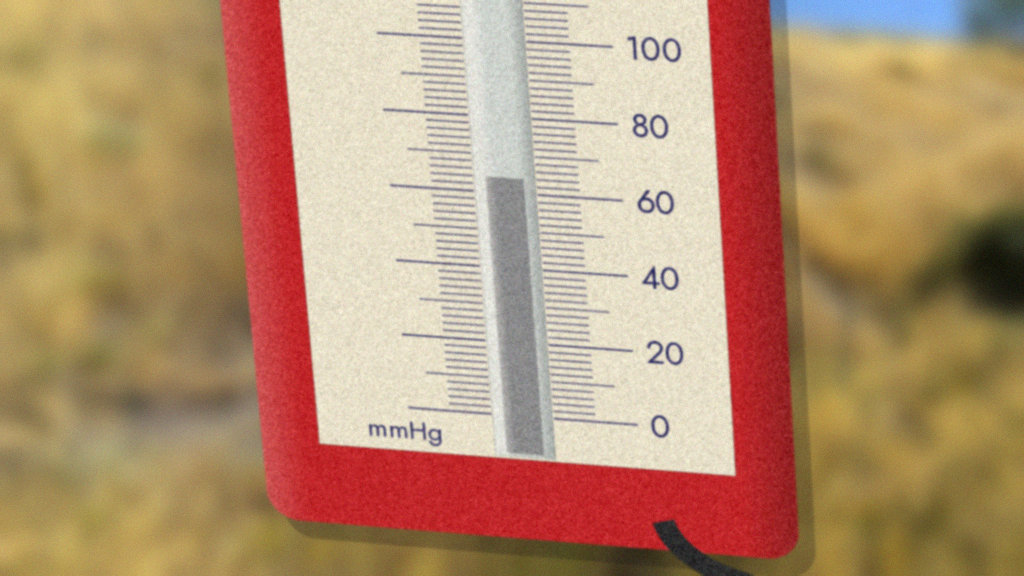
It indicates 64; mmHg
